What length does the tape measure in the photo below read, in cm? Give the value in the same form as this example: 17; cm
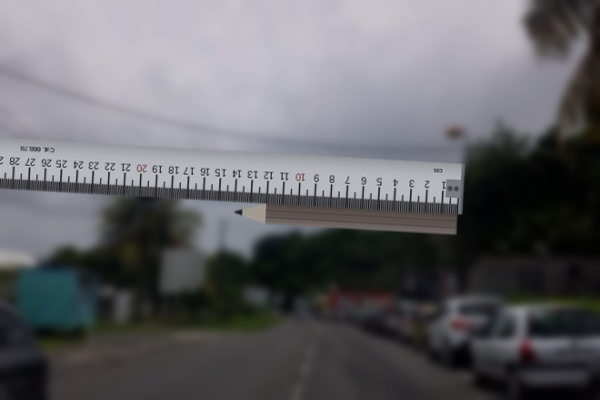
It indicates 14; cm
